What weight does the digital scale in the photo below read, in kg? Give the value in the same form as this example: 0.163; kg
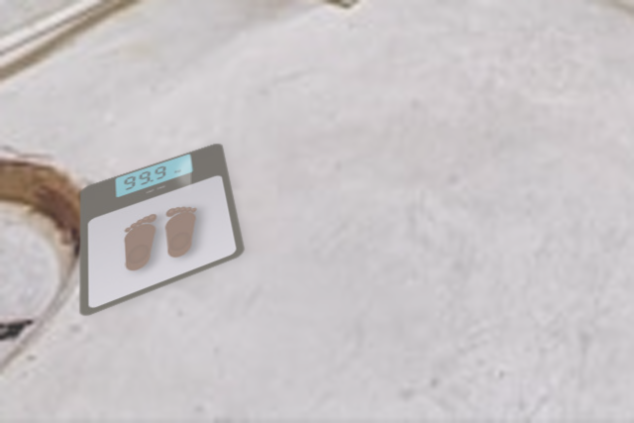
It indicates 99.9; kg
